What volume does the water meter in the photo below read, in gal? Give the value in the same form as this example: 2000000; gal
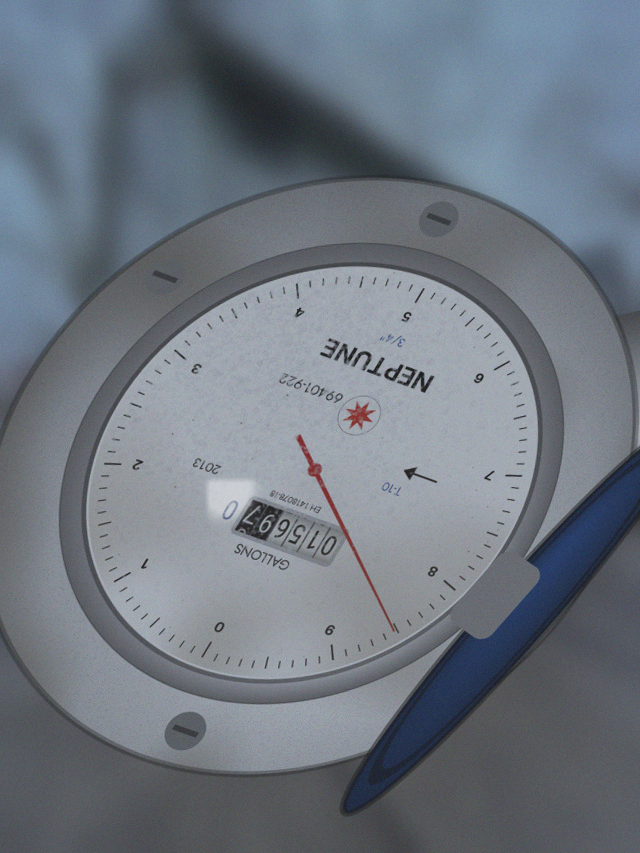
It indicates 156968.5; gal
